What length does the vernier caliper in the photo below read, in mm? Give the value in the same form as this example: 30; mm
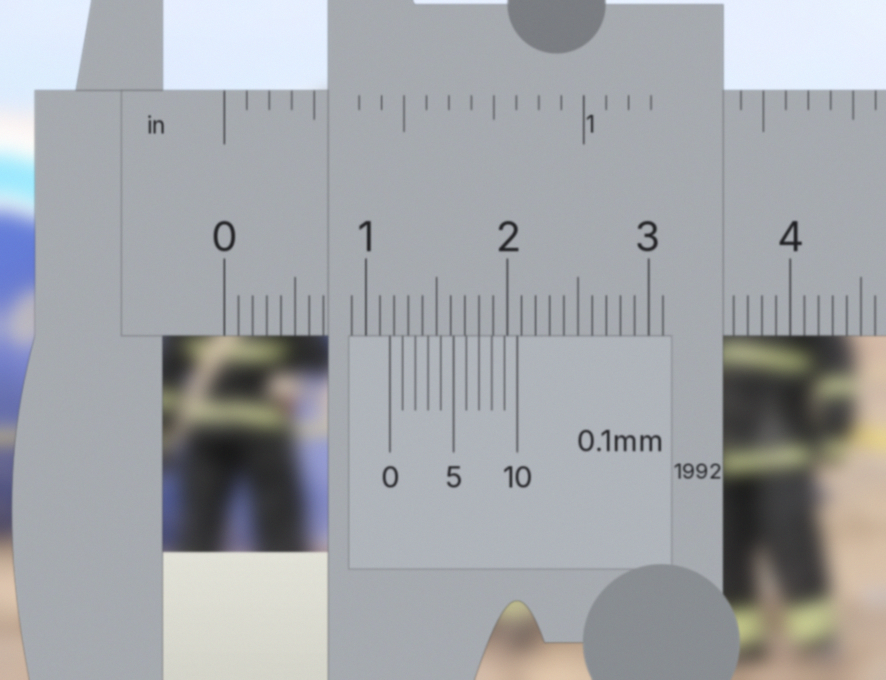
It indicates 11.7; mm
